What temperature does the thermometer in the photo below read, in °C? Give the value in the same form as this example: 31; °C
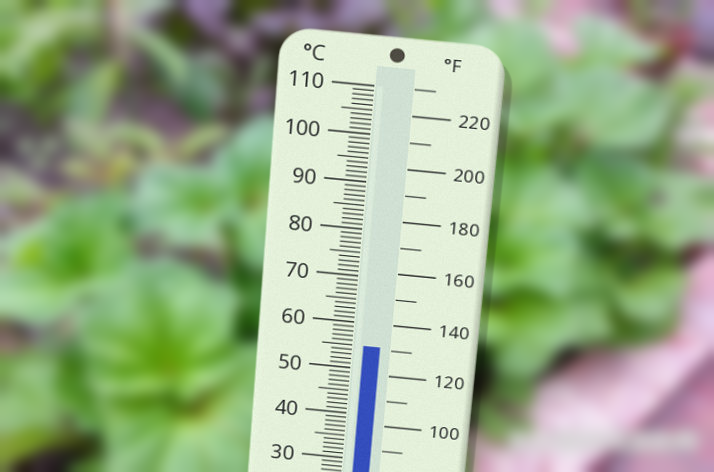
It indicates 55; °C
